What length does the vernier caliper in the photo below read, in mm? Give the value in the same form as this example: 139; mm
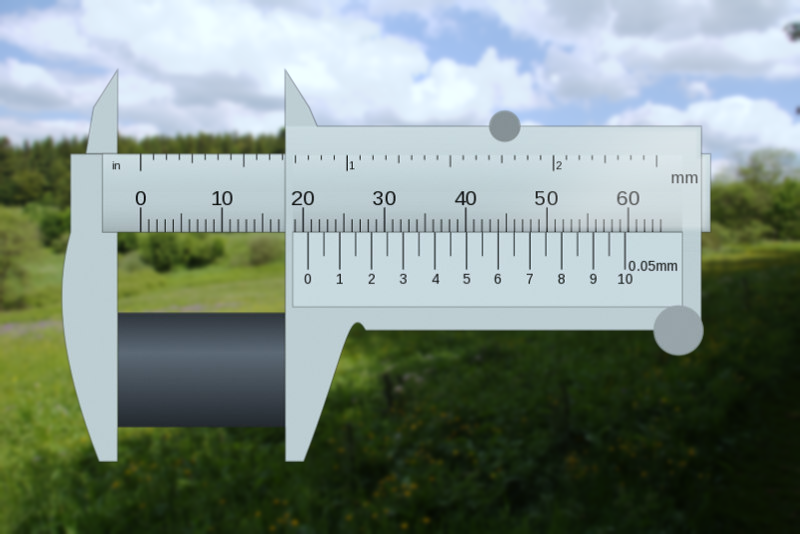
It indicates 20.6; mm
